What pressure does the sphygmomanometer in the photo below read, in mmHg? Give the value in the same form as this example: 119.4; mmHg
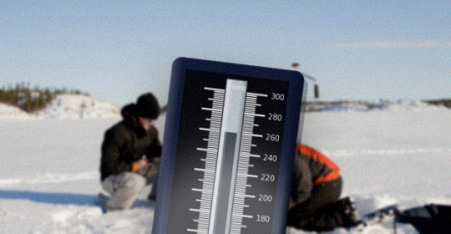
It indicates 260; mmHg
